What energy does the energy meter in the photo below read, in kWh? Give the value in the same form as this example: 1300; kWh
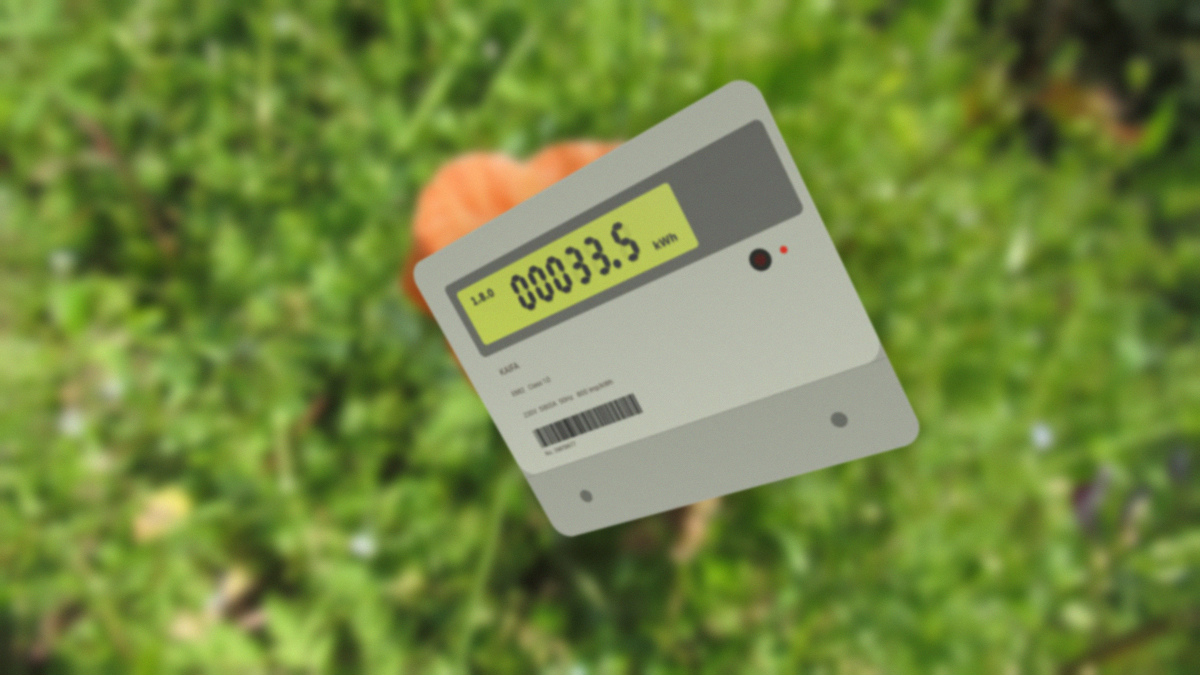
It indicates 33.5; kWh
